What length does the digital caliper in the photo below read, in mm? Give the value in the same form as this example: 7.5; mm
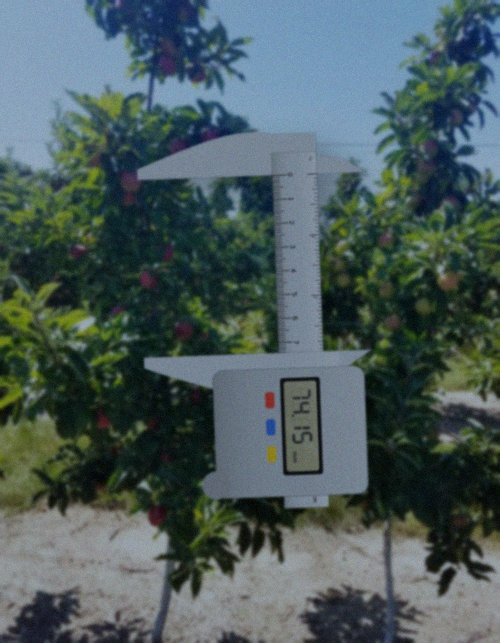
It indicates 74.15; mm
